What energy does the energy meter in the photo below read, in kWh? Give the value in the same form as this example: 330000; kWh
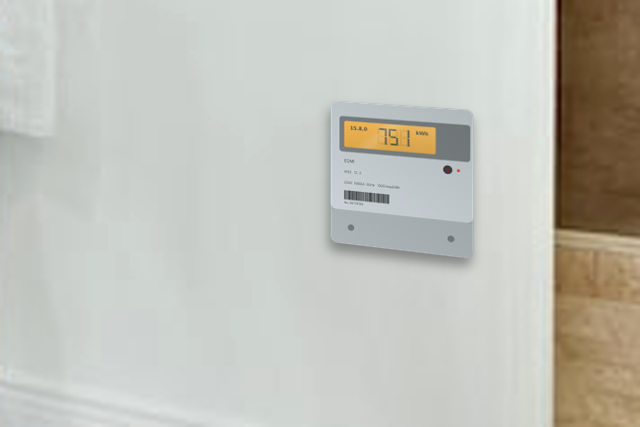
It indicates 751; kWh
